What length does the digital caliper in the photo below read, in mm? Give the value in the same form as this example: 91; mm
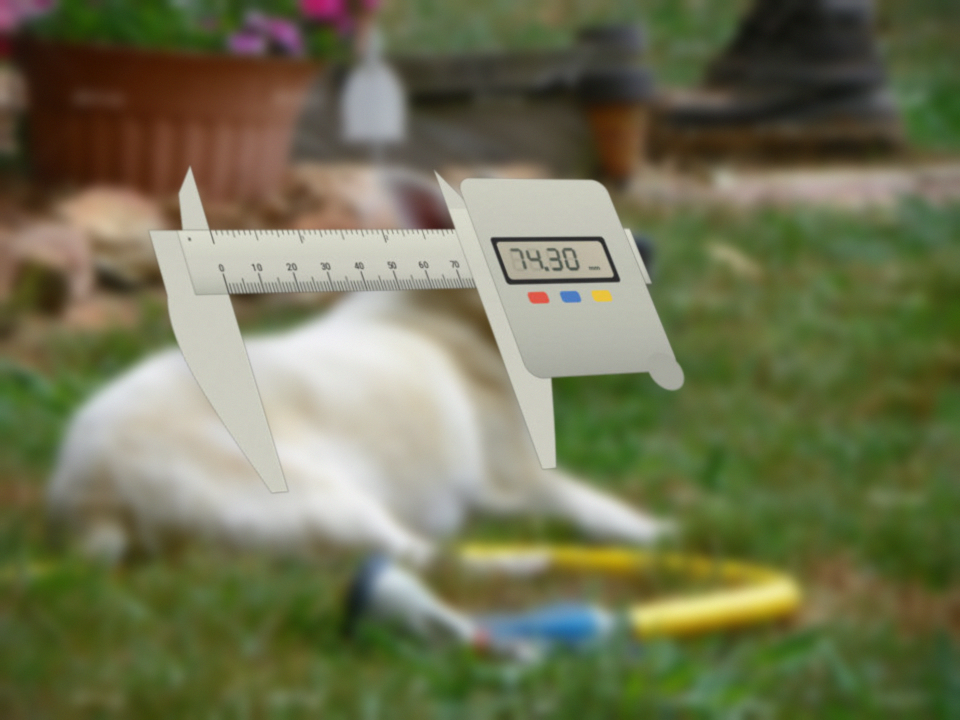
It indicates 74.30; mm
